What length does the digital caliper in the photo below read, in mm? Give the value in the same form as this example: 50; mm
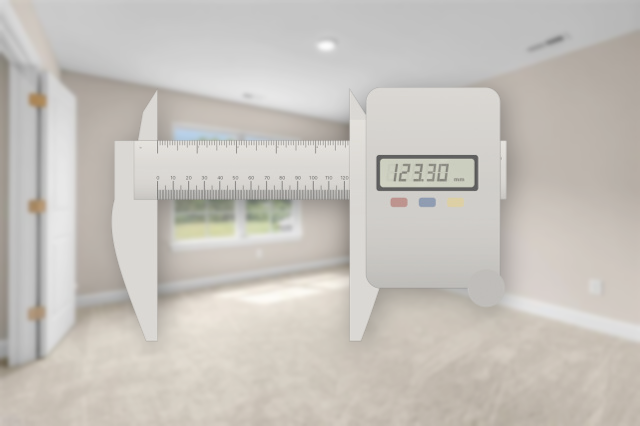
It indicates 123.30; mm
